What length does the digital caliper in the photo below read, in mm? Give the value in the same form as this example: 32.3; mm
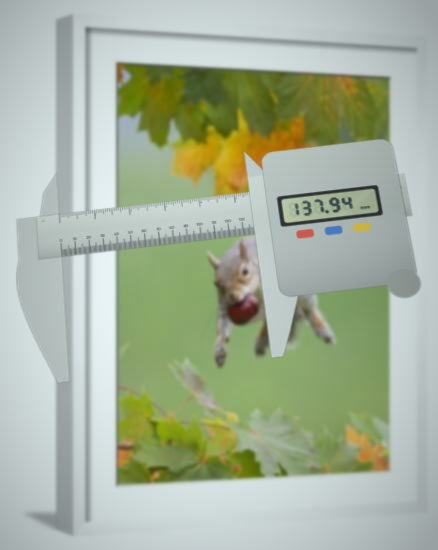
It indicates 137.94; mm
